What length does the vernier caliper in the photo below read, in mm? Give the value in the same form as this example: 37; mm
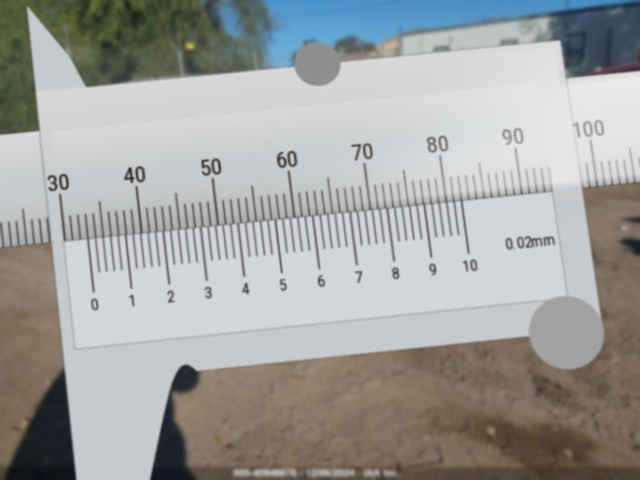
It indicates 33.0; mm
